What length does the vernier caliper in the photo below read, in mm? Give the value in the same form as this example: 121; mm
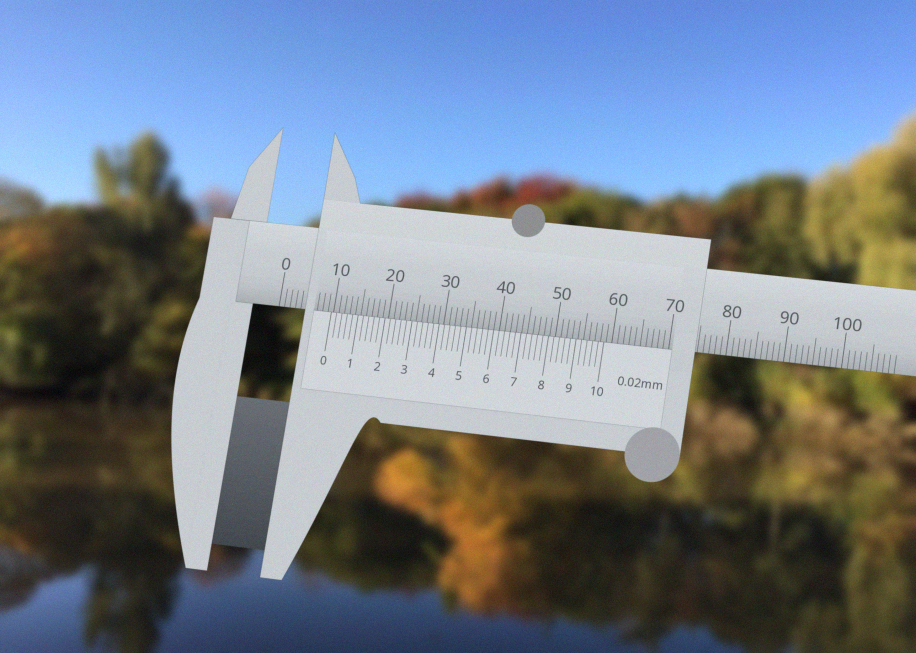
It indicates 9.6; mm
